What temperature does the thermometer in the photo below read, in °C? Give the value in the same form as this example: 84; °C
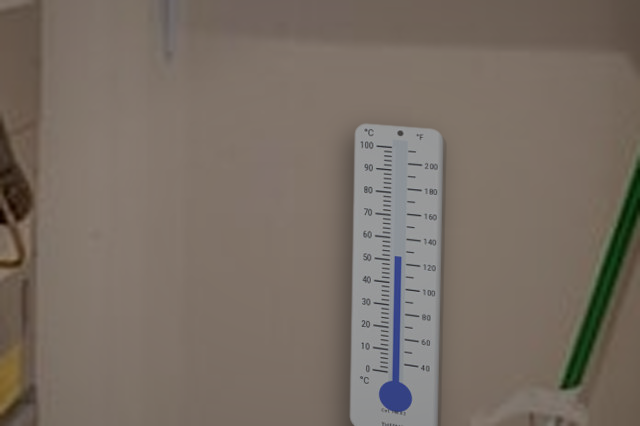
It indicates 52; °C
